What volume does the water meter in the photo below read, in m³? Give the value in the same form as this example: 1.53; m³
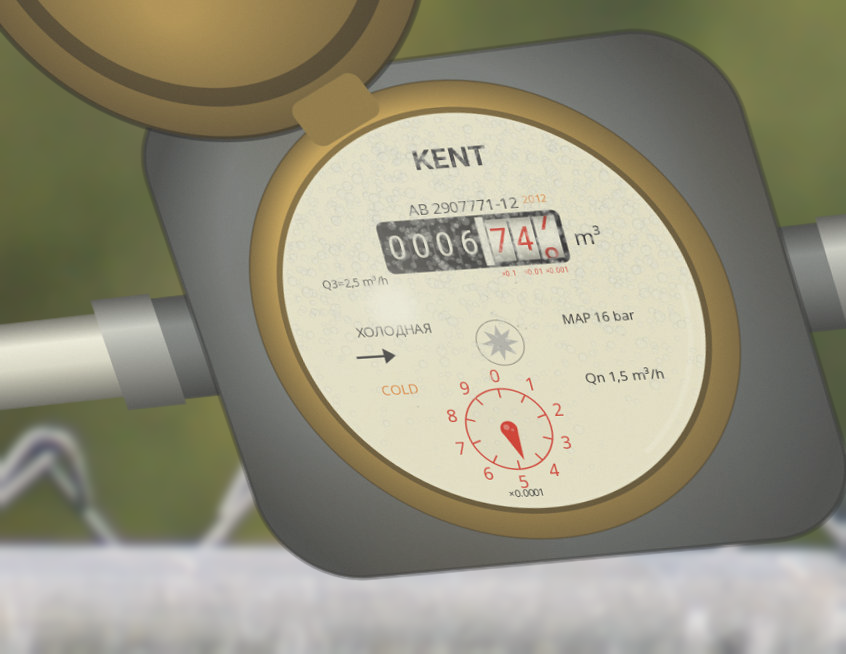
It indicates 6.7474; m³
